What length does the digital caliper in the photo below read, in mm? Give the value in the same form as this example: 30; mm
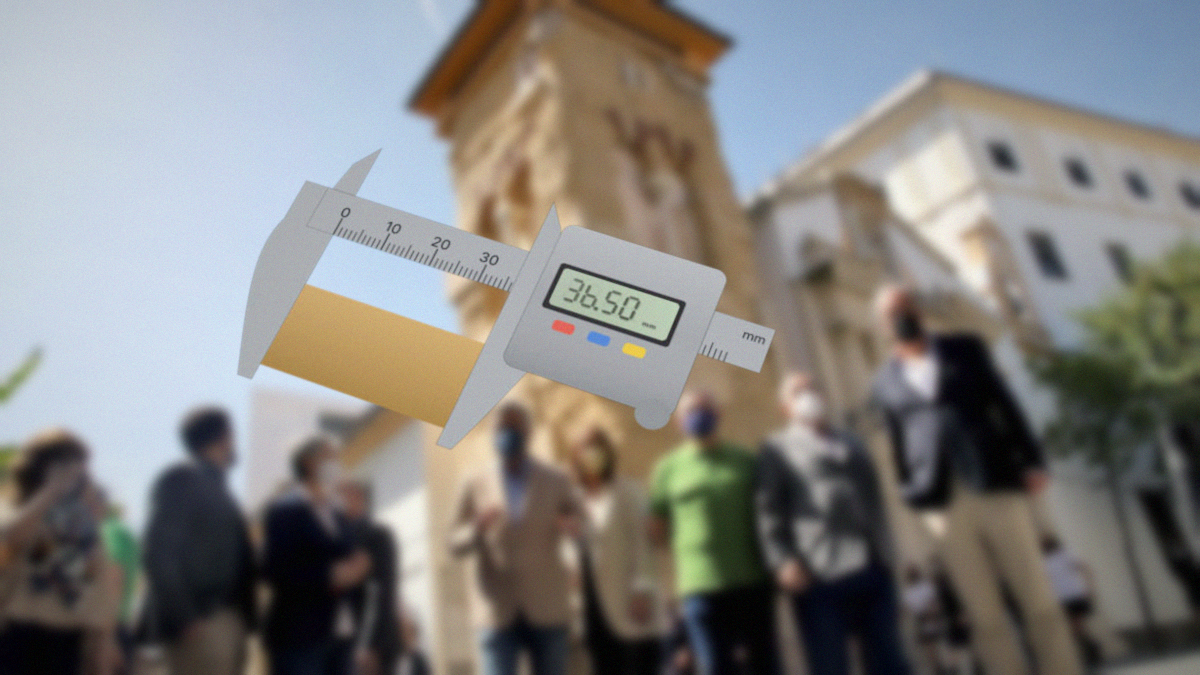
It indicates 36.50; mm
